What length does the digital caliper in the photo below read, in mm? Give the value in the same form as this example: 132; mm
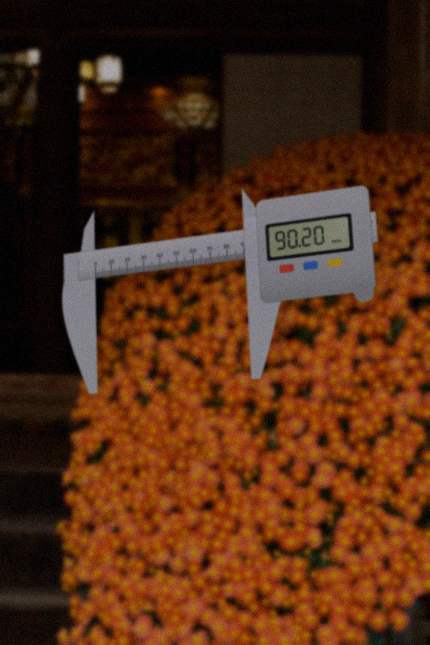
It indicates 90.20; mm
